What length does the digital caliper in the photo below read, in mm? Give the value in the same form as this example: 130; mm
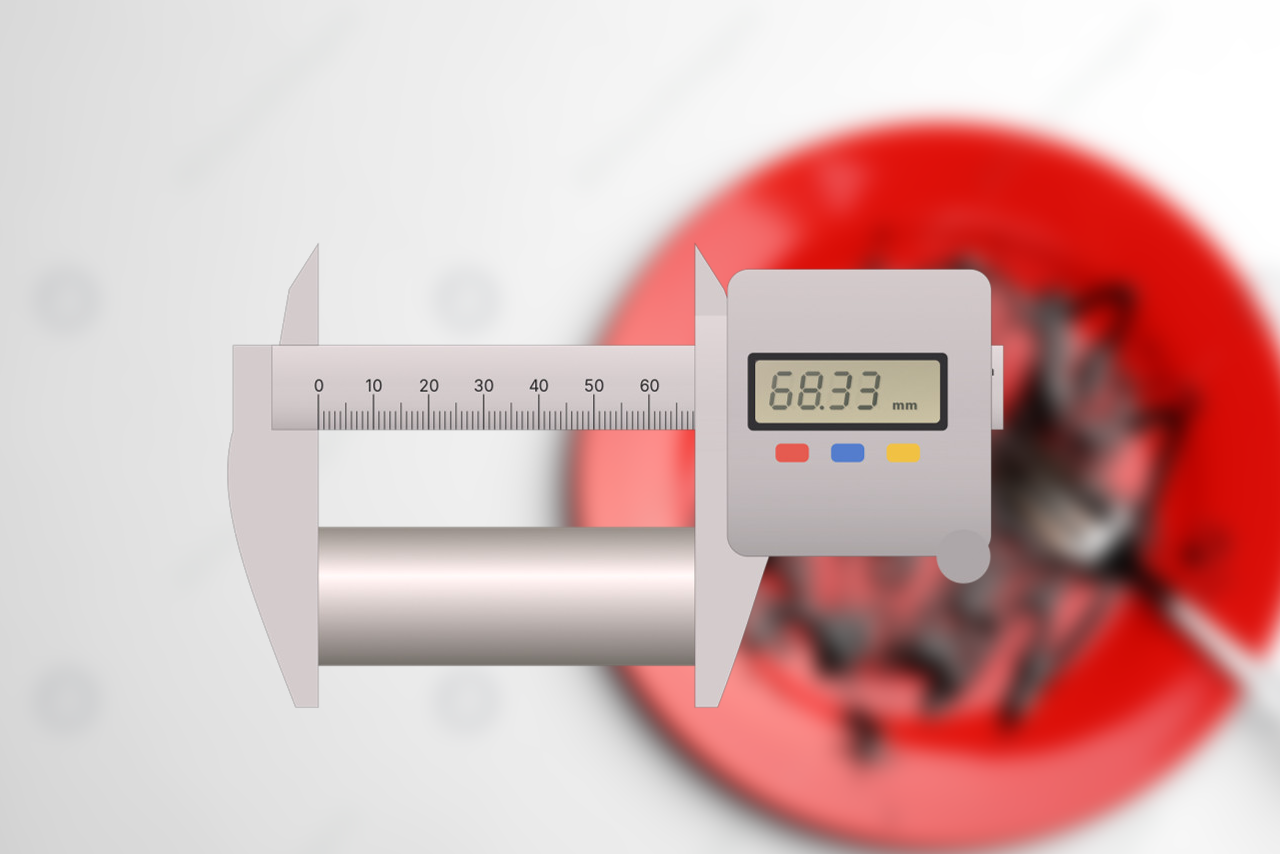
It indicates 68.33; mm
